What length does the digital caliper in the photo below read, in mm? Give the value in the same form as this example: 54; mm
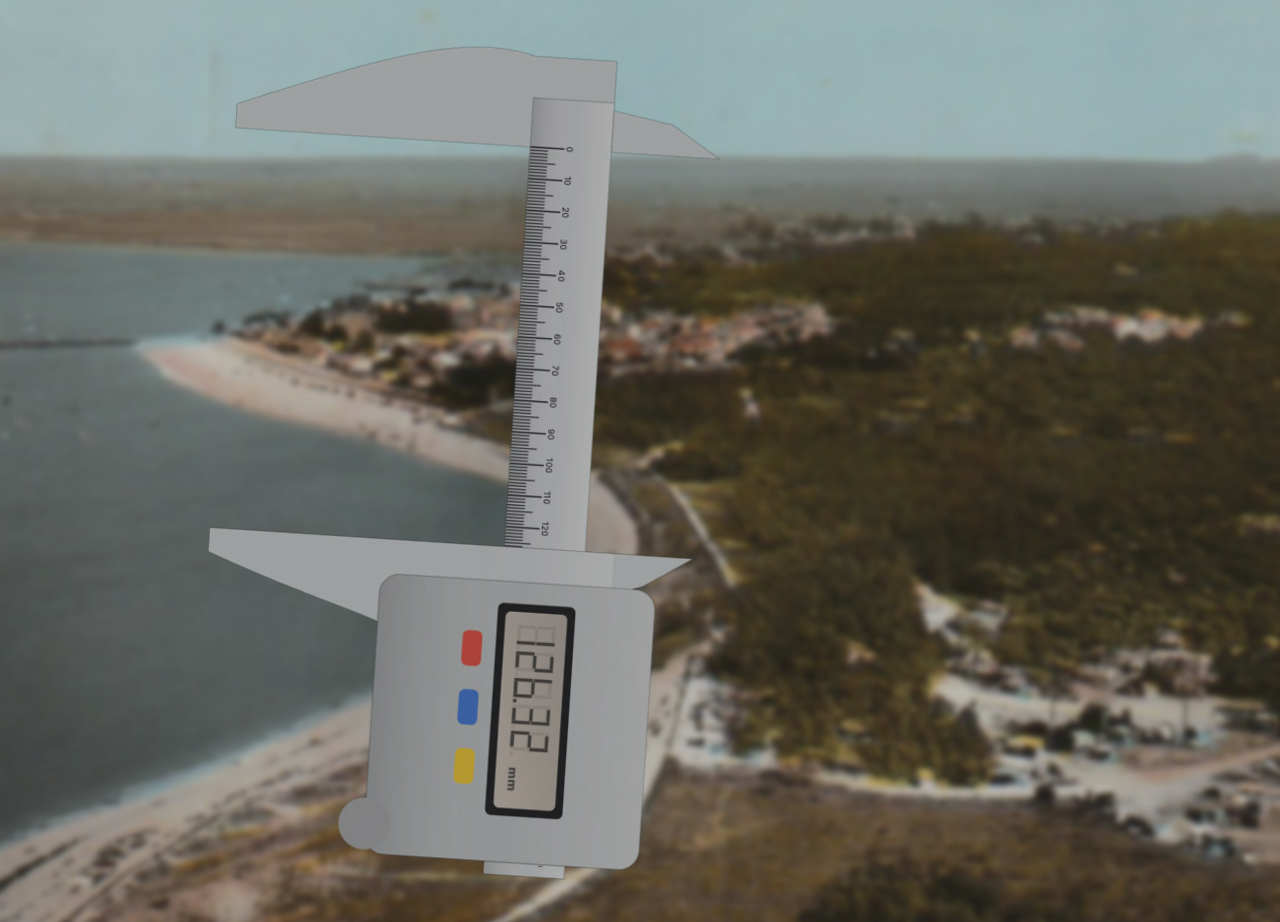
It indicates 126.32; mm
